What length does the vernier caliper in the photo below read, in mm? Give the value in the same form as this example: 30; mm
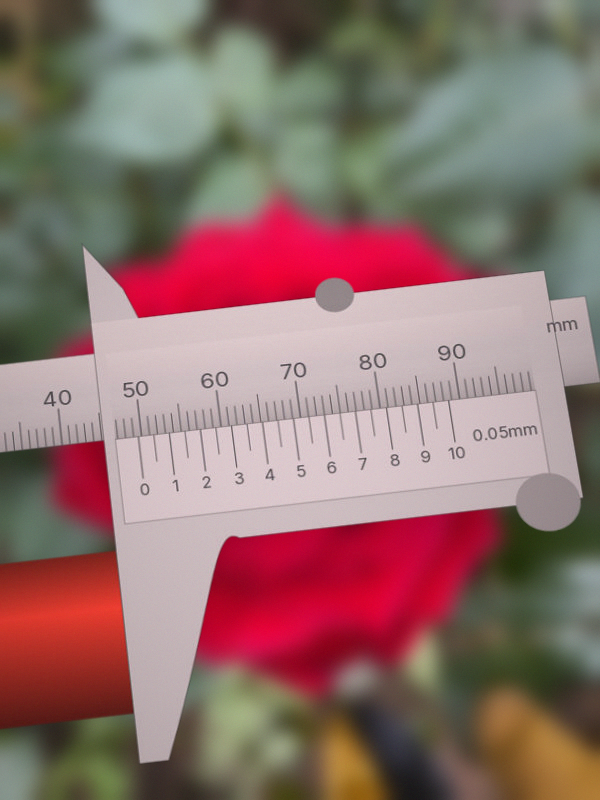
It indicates 49.6; mm
